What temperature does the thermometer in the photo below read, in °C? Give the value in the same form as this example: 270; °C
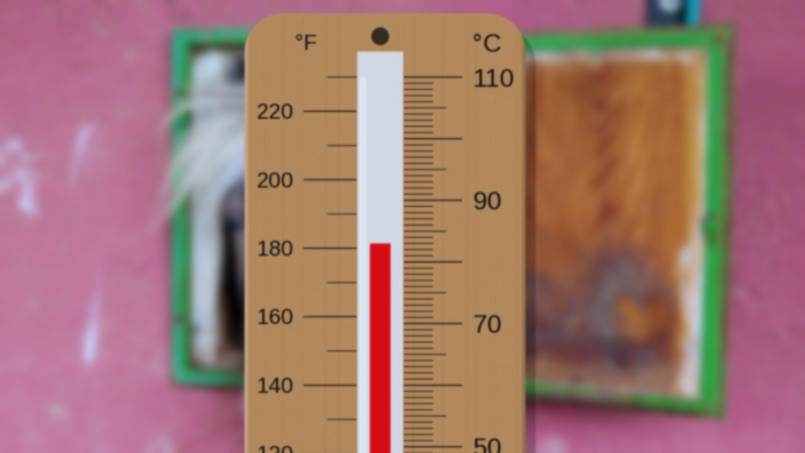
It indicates 83; °C
